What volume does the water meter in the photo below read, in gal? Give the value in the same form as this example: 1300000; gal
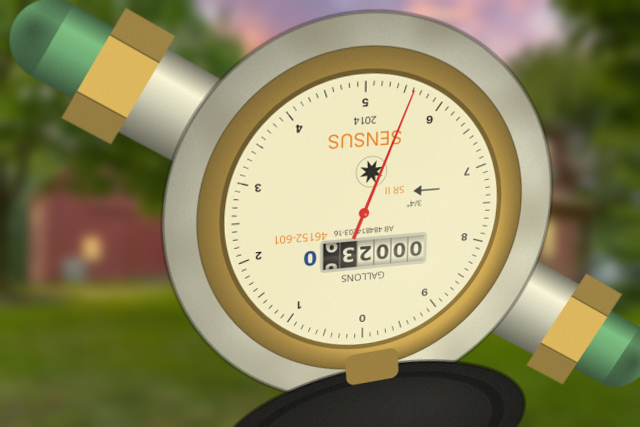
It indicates 2385.6; gal
